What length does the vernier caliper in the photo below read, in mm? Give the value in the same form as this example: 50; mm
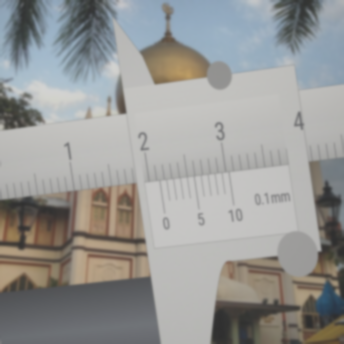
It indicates 21.4; mm
